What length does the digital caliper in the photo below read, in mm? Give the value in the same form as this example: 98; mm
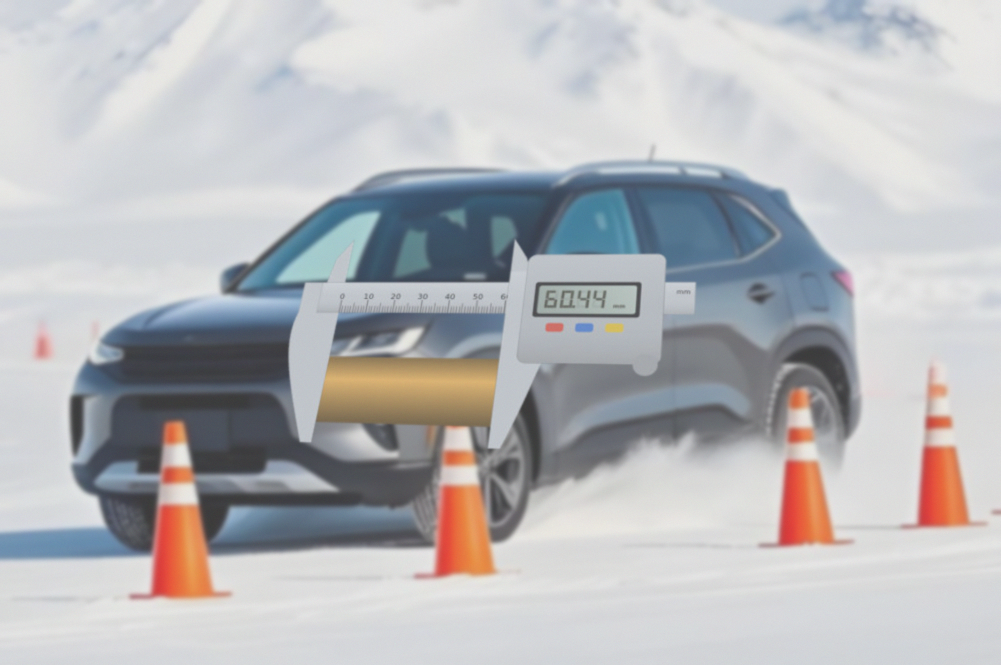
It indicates 60.44; mm
